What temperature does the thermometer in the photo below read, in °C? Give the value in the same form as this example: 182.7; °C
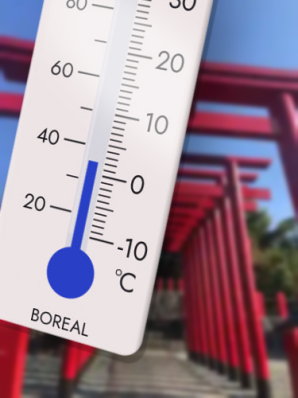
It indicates 2; °C
